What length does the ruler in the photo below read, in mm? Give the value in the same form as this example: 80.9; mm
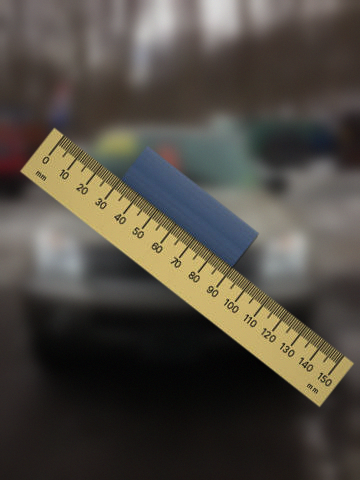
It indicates 60; mm
